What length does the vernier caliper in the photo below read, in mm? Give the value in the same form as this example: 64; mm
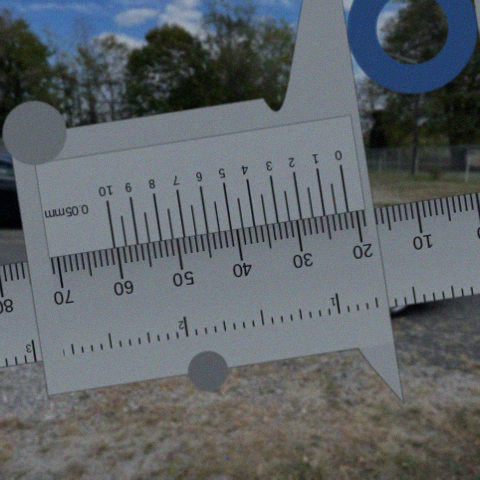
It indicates 21.5; mm
